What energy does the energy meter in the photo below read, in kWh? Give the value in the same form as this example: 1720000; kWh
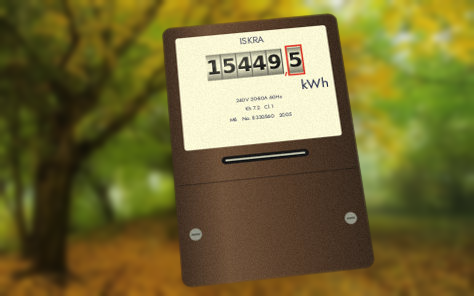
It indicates 15449.5; kWh
